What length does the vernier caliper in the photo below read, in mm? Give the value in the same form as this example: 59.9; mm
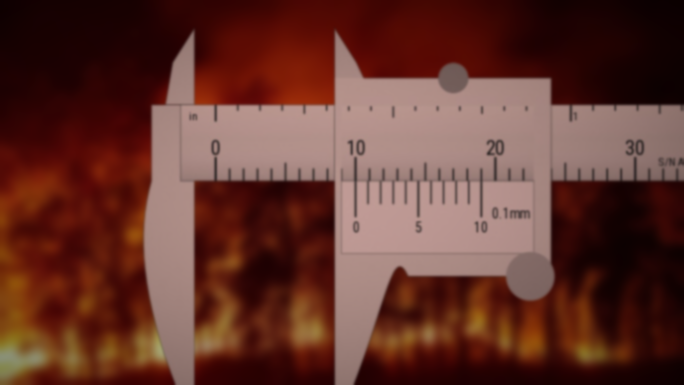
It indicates 10.0; mm
